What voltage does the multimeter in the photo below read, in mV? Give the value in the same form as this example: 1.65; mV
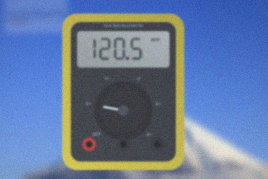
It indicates 120.5; mV
